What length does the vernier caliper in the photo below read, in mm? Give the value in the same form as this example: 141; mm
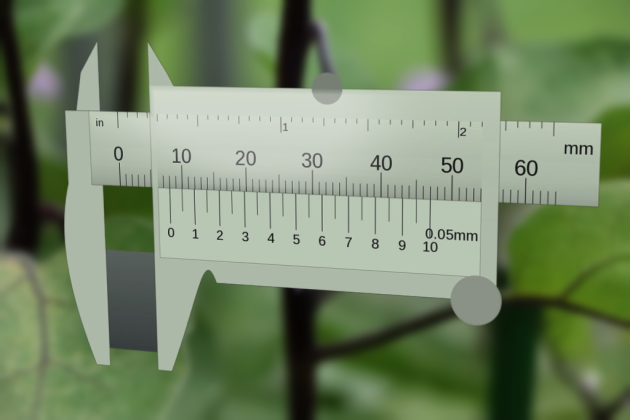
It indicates 8.0; mm
